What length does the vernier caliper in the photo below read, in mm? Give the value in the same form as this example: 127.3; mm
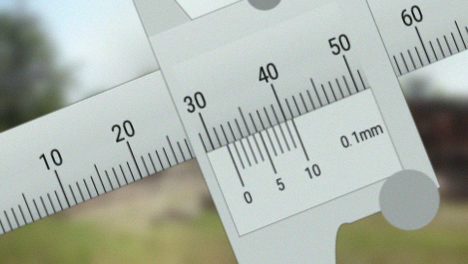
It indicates 31.8; mm
